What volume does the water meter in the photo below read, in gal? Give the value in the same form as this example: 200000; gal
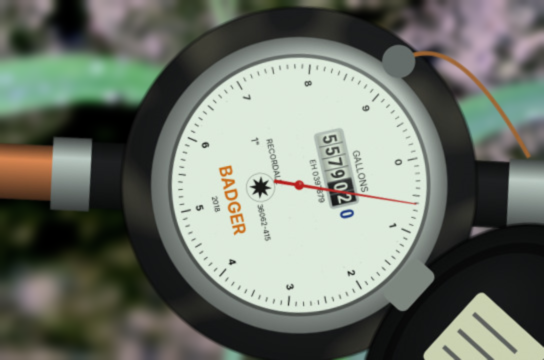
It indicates 5579020.6; gal
